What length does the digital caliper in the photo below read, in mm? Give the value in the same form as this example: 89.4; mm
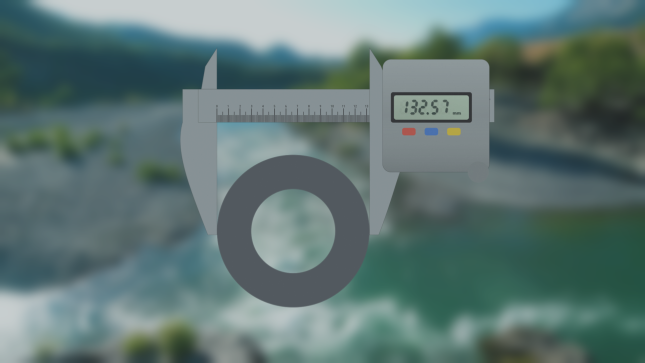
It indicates 132.57; mm
